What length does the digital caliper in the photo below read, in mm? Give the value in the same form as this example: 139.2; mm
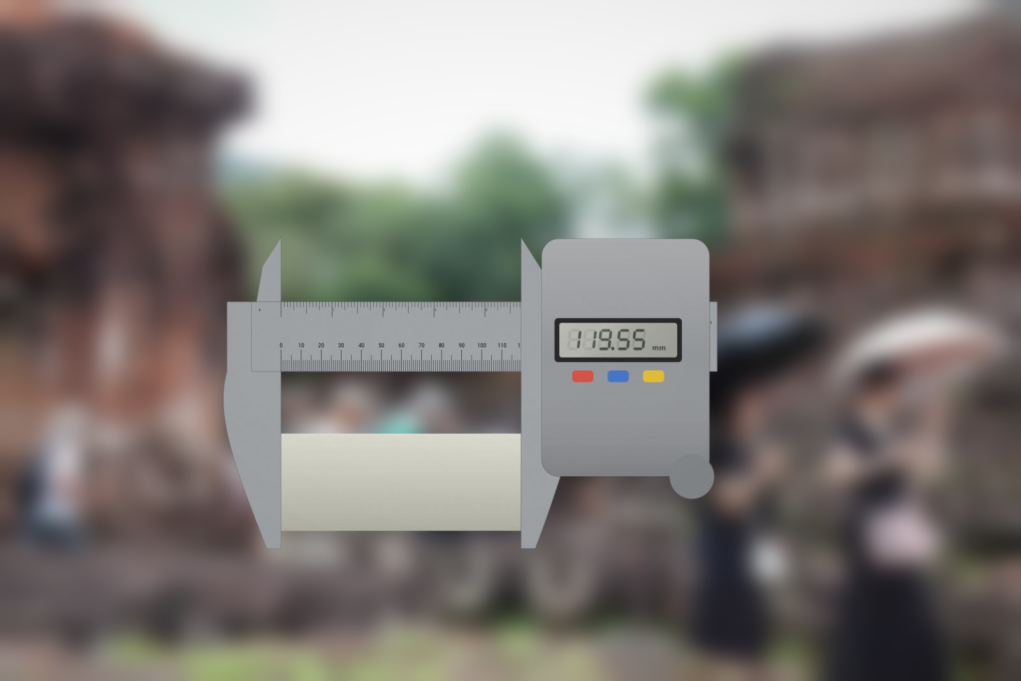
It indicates 119.55; mm
